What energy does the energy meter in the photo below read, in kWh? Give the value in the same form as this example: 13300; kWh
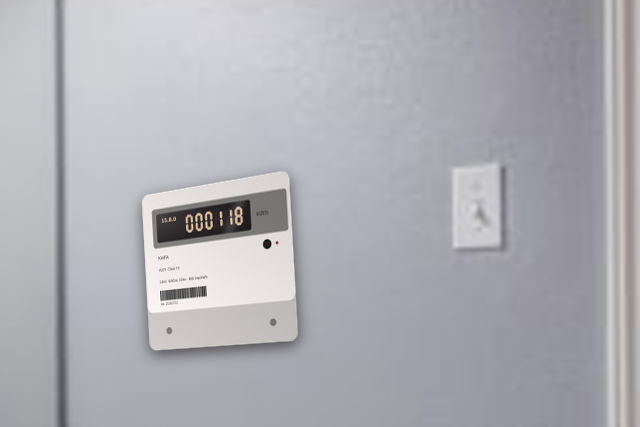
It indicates 118; kWh
